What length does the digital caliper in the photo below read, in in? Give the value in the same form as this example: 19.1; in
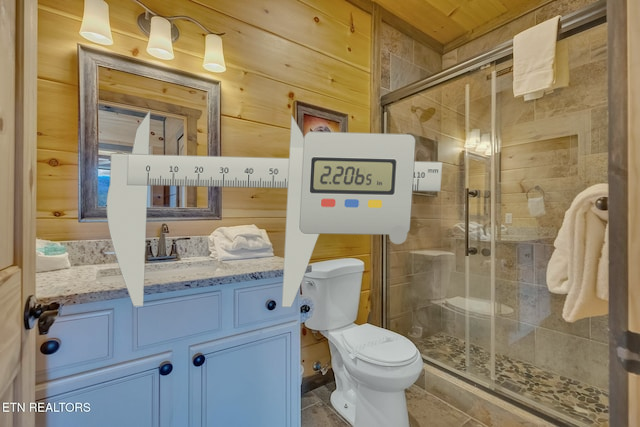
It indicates 2.2065; in
